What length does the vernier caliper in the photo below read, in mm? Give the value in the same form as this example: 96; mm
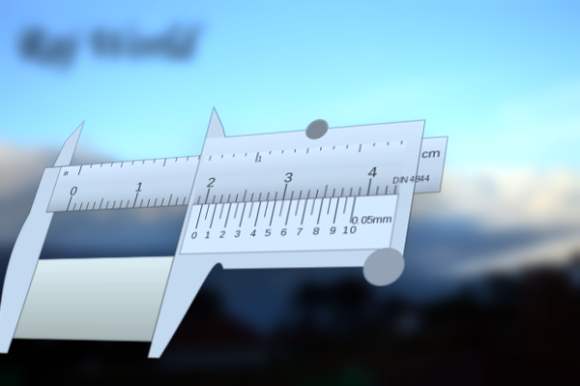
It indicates 19.6; mm
